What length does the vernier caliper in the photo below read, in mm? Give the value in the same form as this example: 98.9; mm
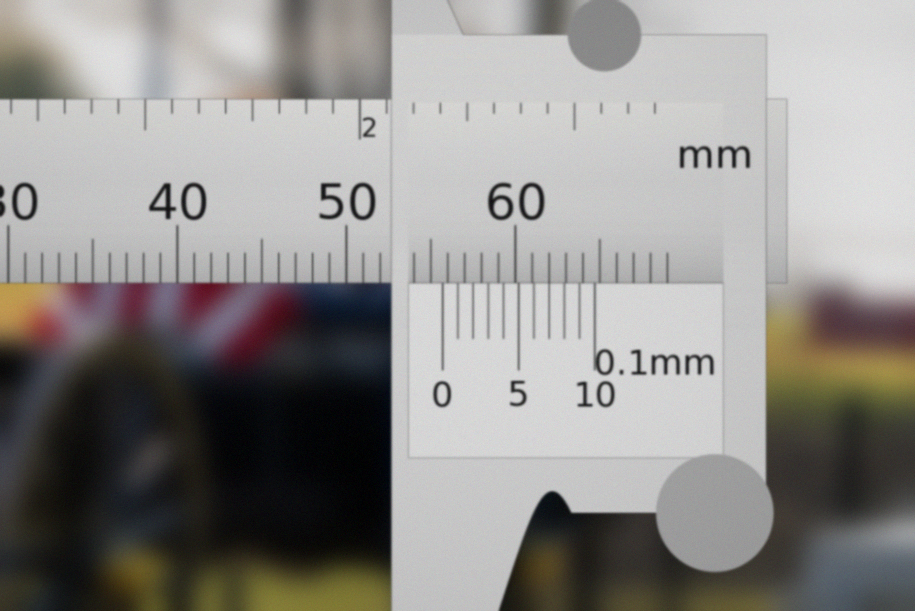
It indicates 55.7; mm
